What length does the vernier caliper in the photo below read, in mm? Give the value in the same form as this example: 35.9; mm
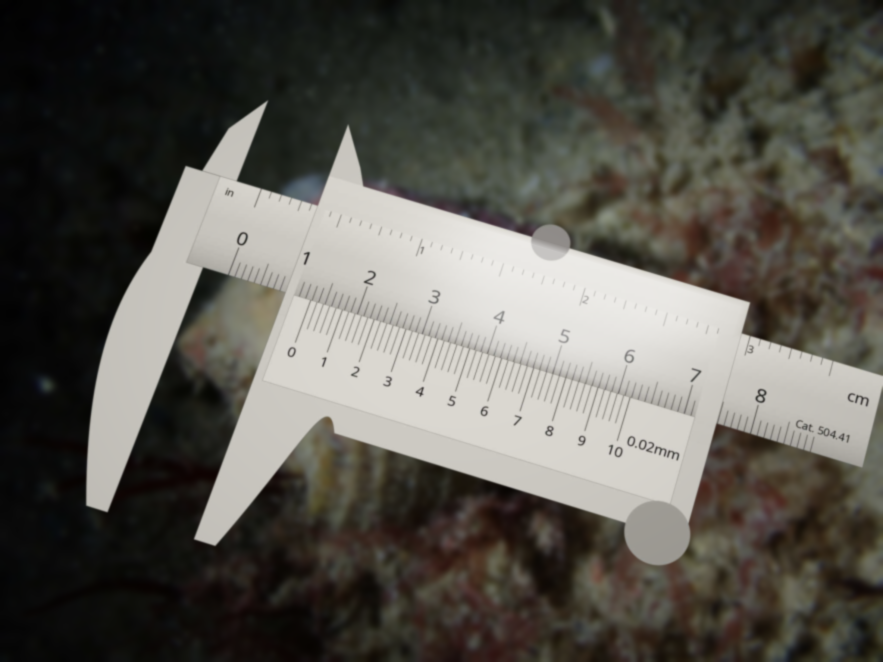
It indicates 12.8; mm
